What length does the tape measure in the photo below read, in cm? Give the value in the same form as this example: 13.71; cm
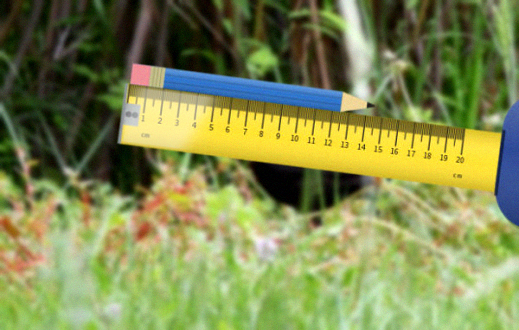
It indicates 14.5; cm
